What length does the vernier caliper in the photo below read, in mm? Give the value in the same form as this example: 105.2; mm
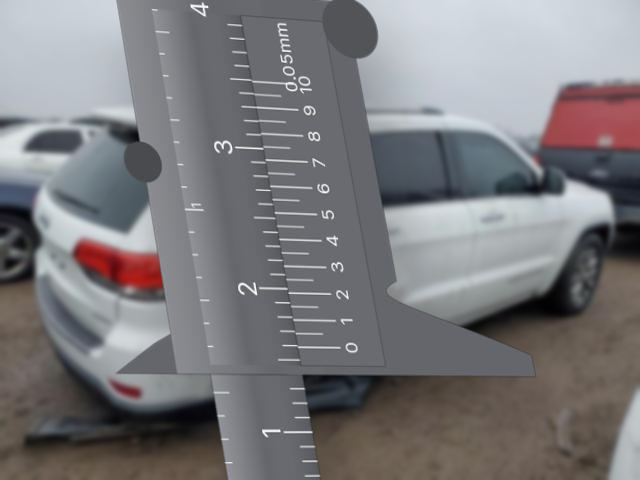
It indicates 15.9; mm
